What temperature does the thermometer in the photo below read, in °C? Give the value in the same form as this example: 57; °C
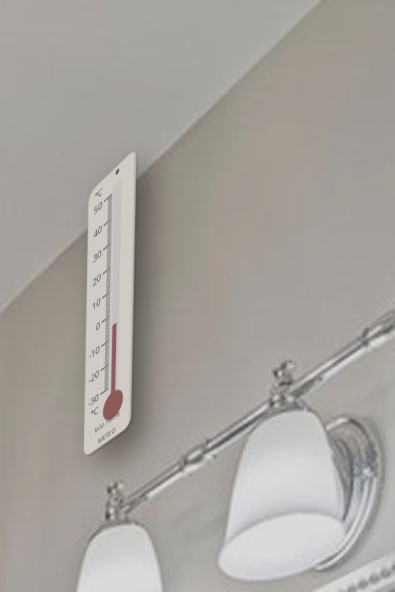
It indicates -5; °C
